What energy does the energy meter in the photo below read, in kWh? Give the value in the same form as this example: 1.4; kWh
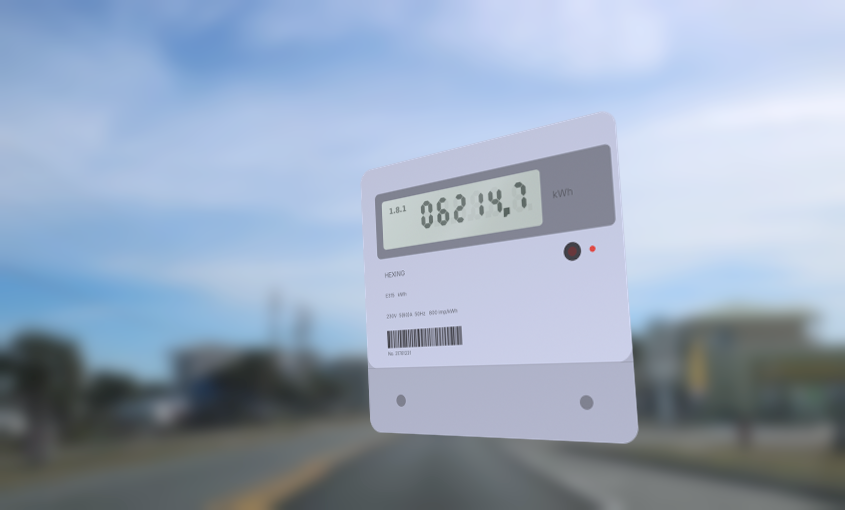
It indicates 6214.7; kWh
